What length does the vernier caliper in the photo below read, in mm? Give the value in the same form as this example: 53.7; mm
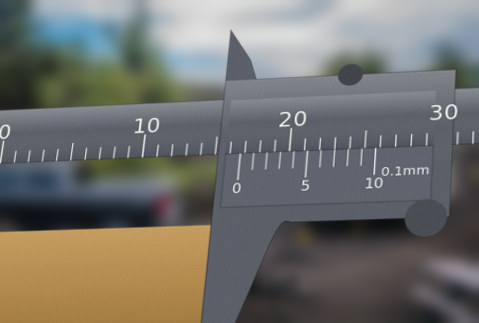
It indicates 16.7; mm
